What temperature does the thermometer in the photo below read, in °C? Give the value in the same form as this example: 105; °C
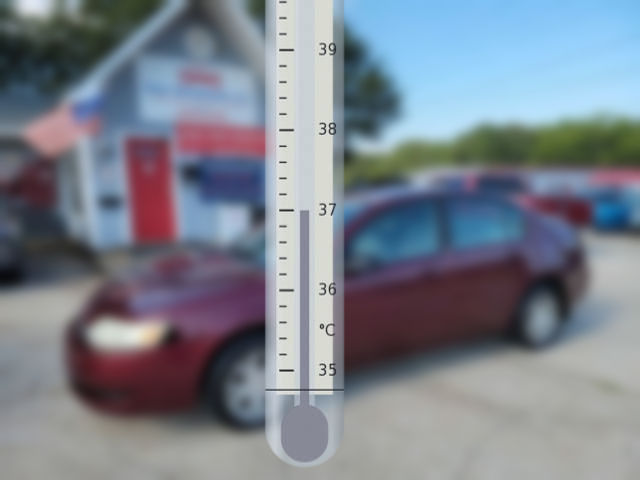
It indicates 37; °C
